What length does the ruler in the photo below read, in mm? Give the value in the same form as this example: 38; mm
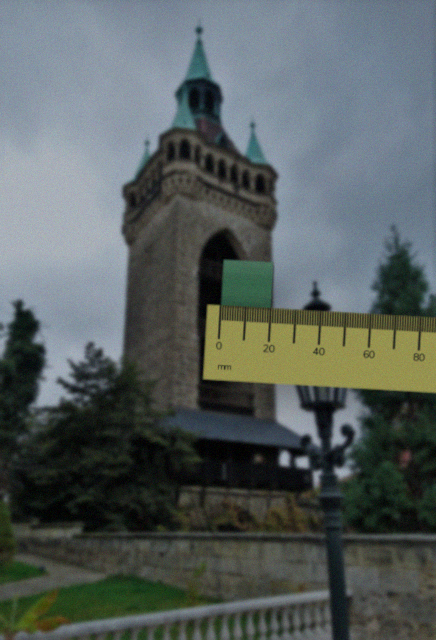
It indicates 20; mm
